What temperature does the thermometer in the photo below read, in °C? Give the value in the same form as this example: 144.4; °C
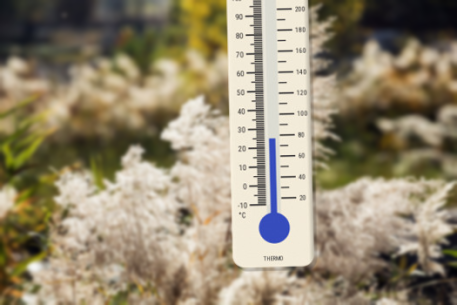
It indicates 25; °C
